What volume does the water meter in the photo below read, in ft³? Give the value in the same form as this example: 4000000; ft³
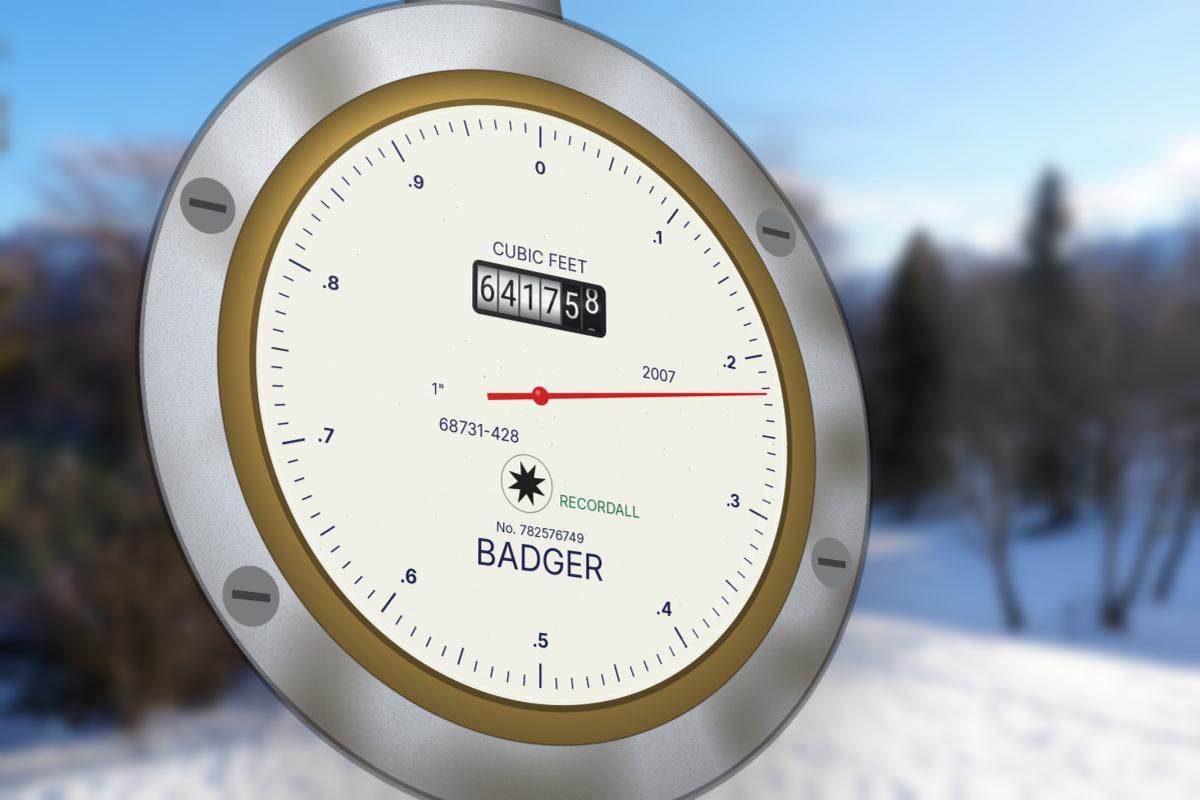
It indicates 641758.22; ft³
